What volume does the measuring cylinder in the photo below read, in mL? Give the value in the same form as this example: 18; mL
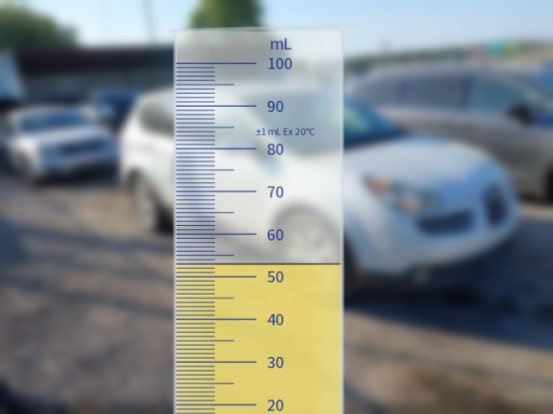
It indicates 53; mL
